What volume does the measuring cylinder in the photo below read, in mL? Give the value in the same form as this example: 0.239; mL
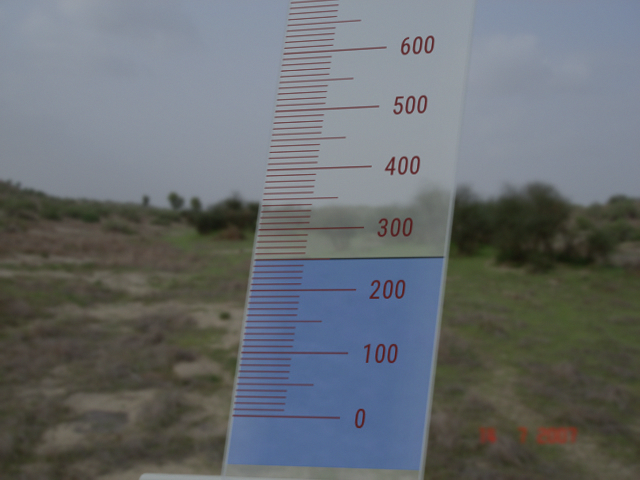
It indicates 250; mL
